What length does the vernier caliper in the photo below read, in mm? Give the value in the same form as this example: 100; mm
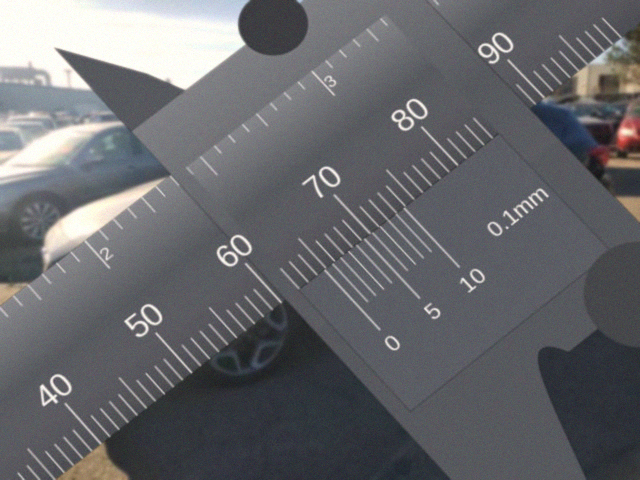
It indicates 64.8; mm
